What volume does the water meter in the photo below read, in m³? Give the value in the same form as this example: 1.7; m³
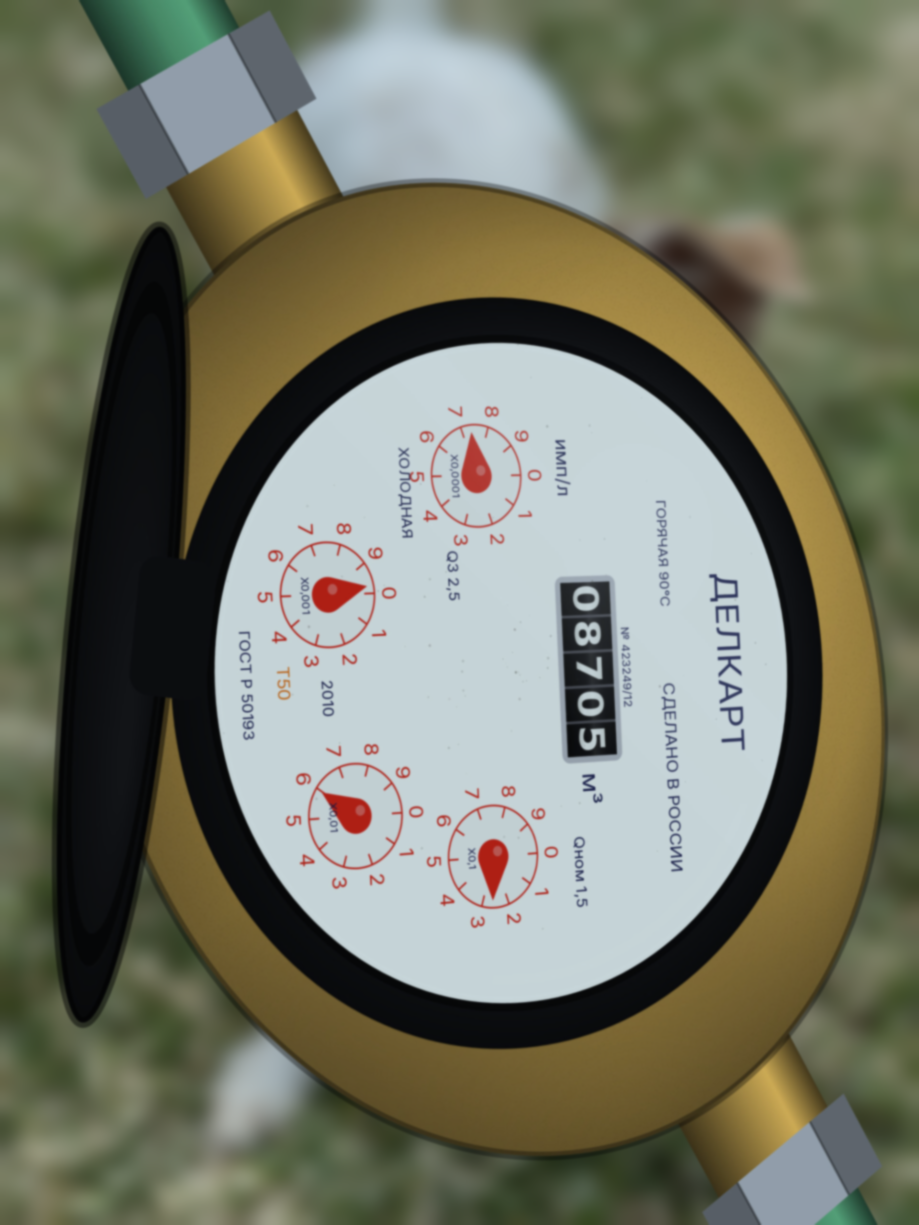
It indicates 8705.2597; m³
